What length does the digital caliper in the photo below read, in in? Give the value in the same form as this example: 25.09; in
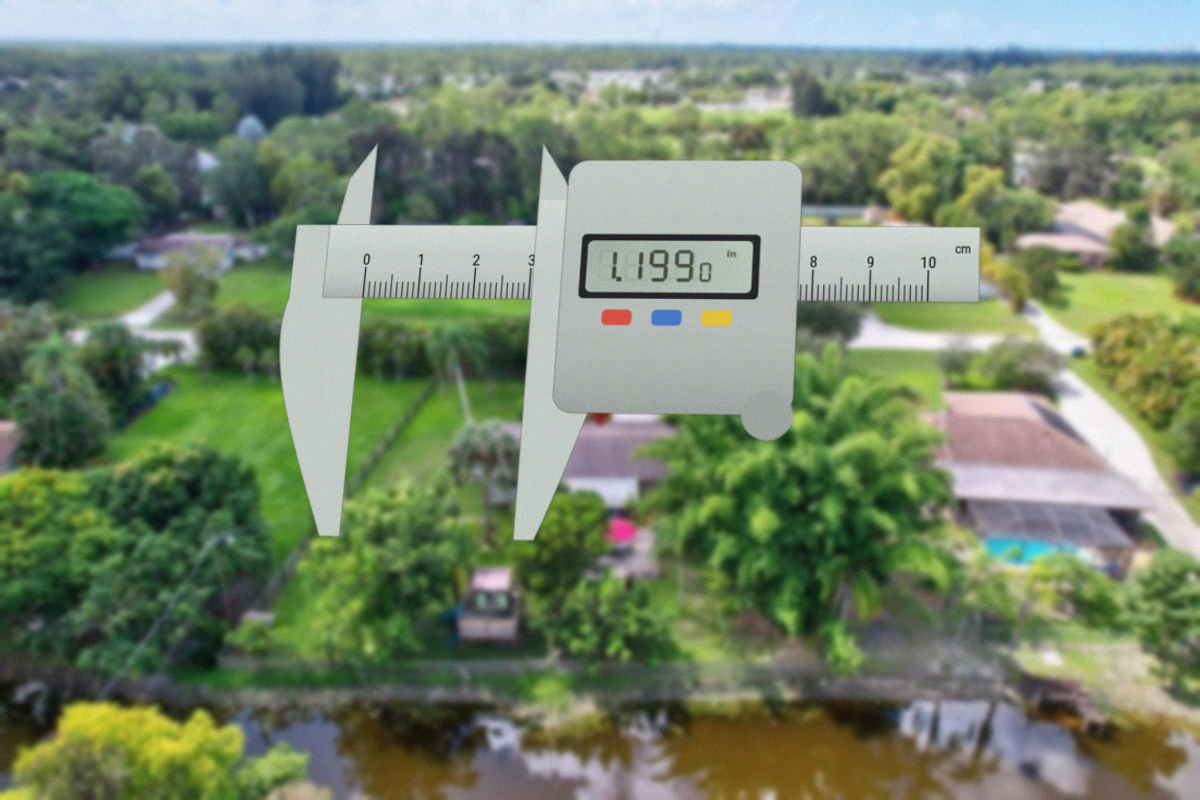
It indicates 1.1990; in
